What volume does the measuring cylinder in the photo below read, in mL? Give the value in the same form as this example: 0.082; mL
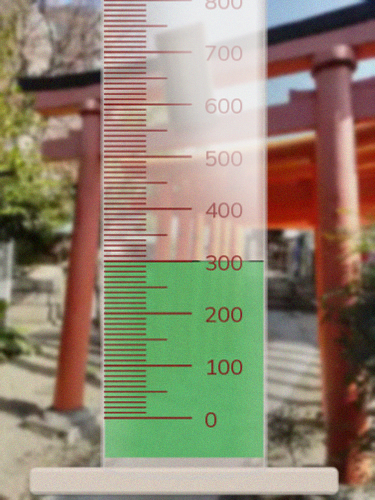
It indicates 300; mL
